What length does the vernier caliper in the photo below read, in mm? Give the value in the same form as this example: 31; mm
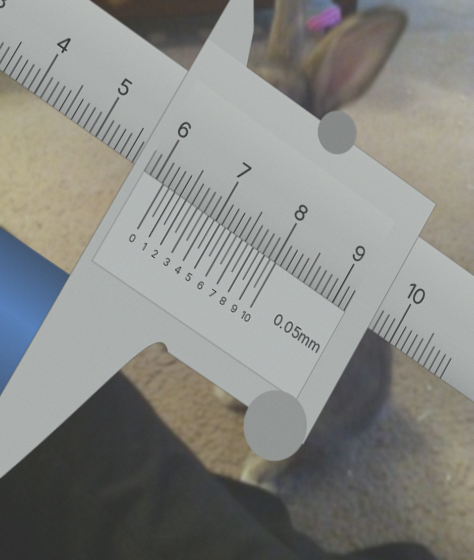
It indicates 61.2; mm
